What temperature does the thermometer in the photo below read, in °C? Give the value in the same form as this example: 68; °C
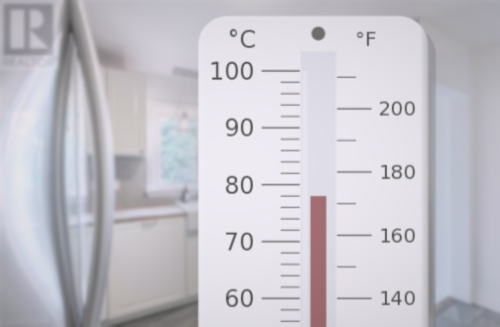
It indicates 78; °C
